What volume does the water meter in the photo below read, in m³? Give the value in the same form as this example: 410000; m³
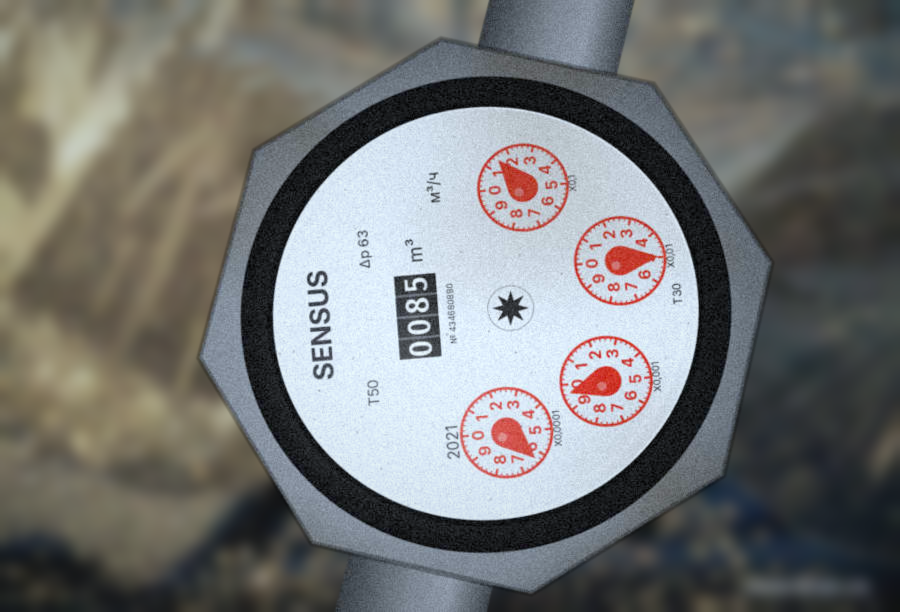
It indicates 85.1496; m³
